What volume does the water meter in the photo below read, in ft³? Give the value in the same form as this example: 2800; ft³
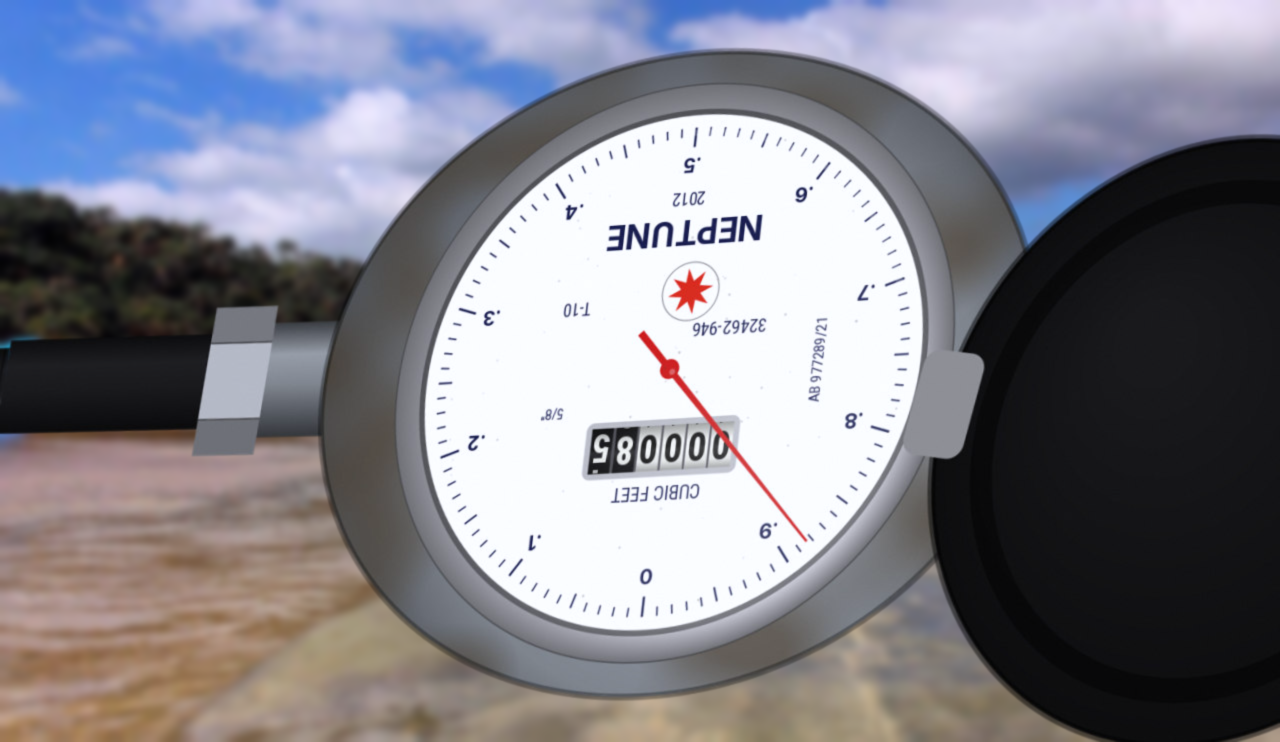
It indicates 84.88; ft³
